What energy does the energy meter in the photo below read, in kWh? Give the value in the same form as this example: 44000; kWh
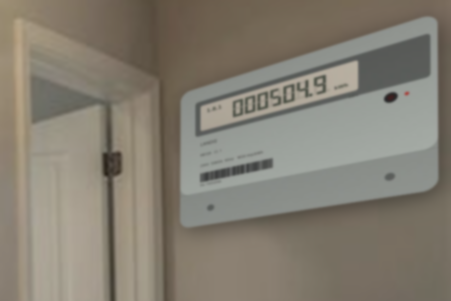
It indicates 504.9; kWh
